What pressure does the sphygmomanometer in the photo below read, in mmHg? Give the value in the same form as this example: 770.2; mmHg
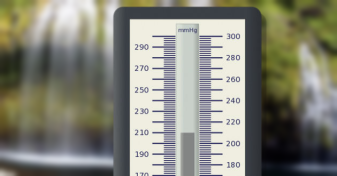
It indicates 210; mmHg
